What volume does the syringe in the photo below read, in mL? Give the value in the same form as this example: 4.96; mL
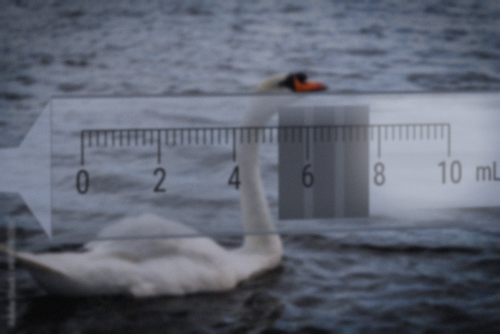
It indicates 5.2; mL
